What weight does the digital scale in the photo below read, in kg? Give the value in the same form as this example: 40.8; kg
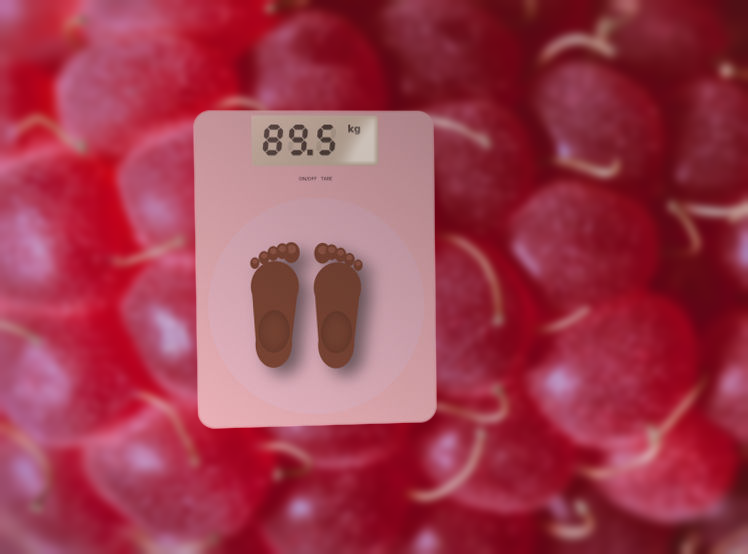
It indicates 89.5; kg
